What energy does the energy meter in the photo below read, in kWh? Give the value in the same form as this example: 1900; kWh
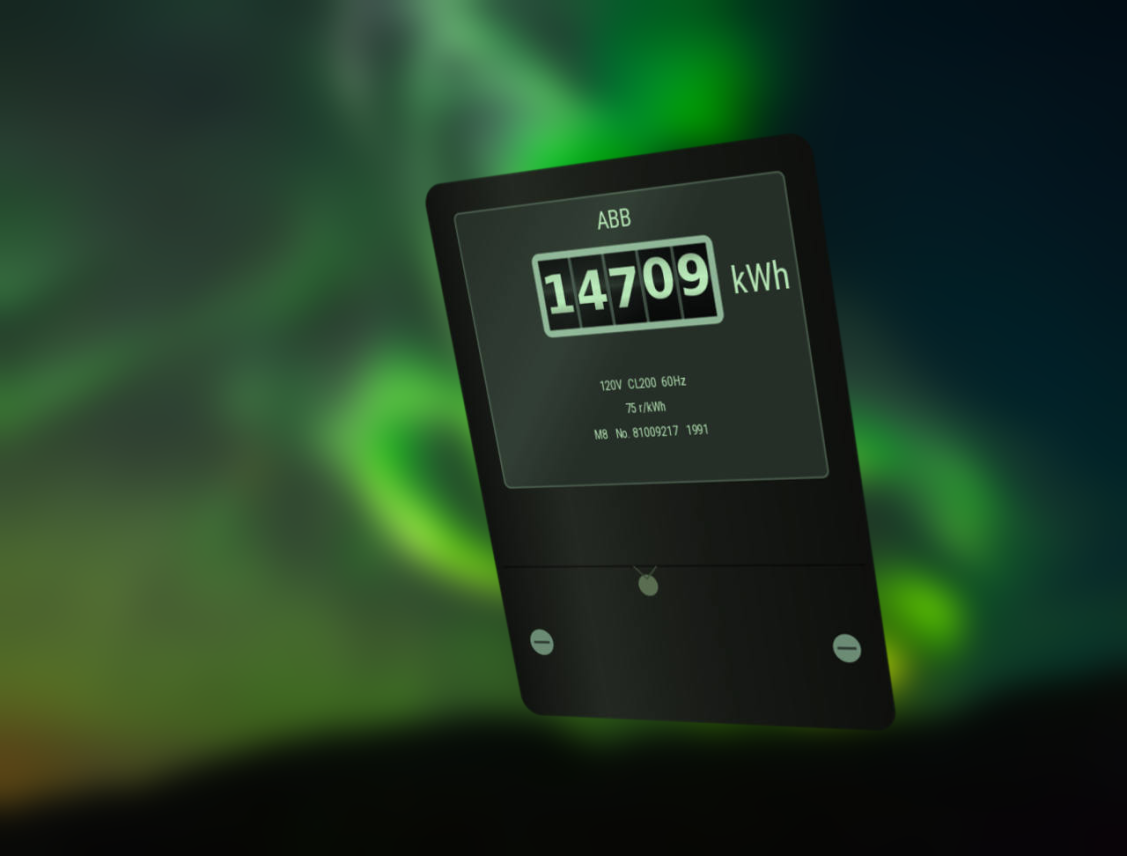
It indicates 14709; kWh
